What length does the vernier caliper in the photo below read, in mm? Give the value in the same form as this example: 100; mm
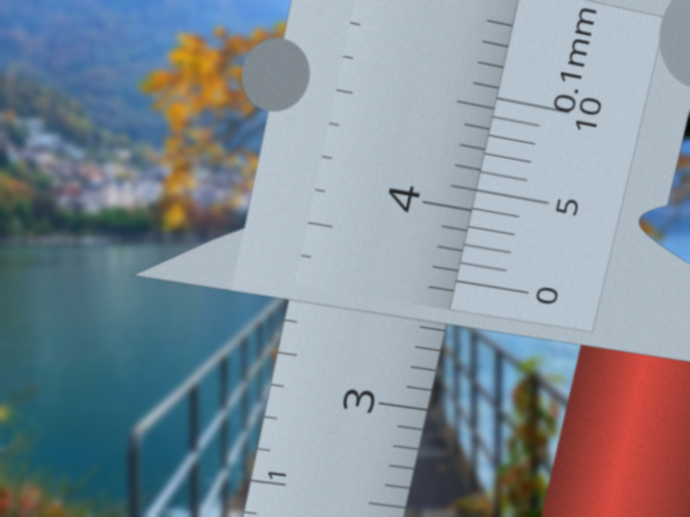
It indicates 36.5; mm
